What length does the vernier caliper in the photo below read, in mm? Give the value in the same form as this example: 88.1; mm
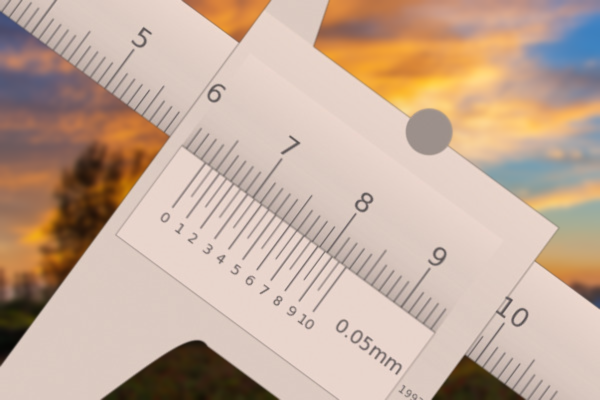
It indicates 63.6; mm
